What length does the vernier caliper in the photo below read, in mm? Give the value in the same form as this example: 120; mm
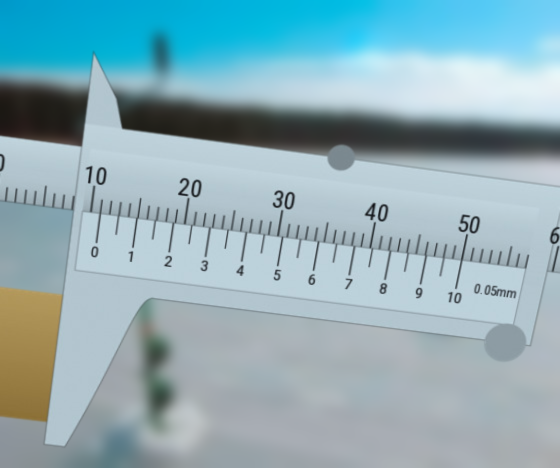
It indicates 11.0; mm
